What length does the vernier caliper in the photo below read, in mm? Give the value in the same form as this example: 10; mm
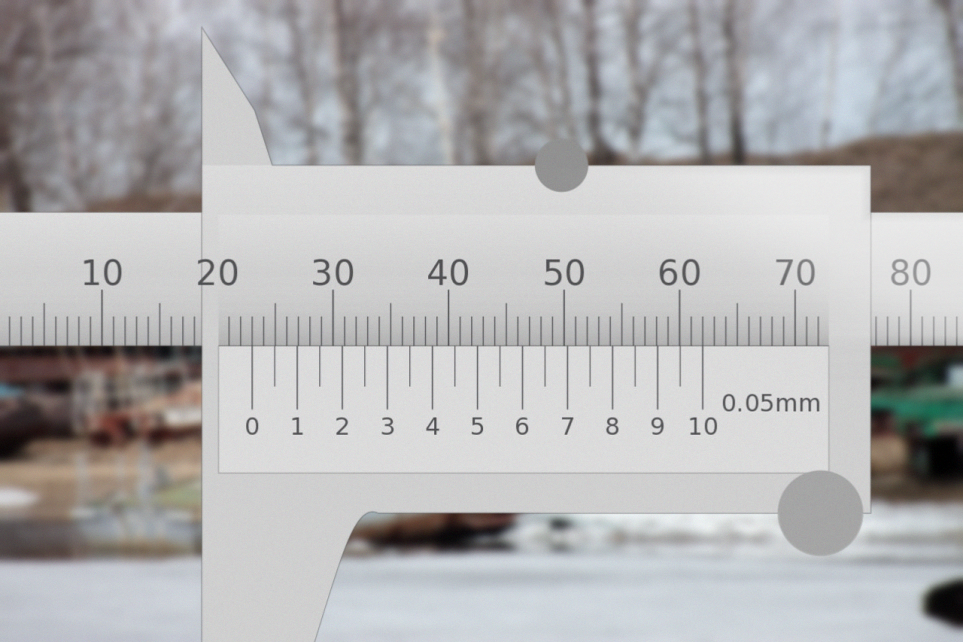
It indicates 23.0; mm
